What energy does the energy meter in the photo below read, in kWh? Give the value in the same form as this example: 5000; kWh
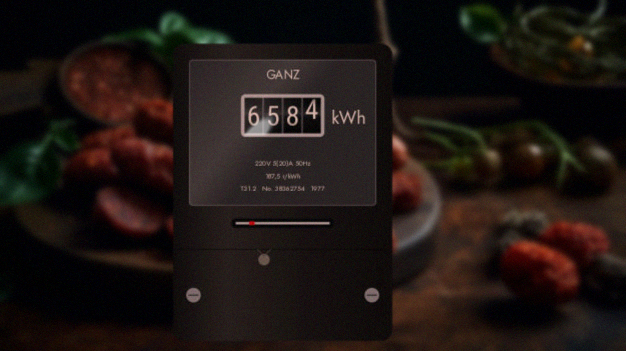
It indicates 6584; kWh
